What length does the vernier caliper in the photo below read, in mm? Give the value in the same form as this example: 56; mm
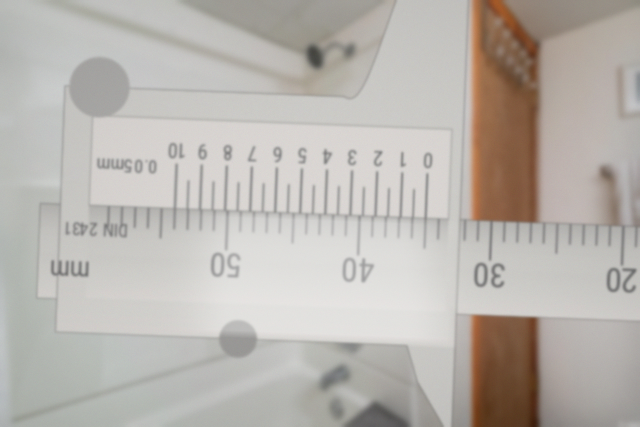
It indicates 35.0; mm
